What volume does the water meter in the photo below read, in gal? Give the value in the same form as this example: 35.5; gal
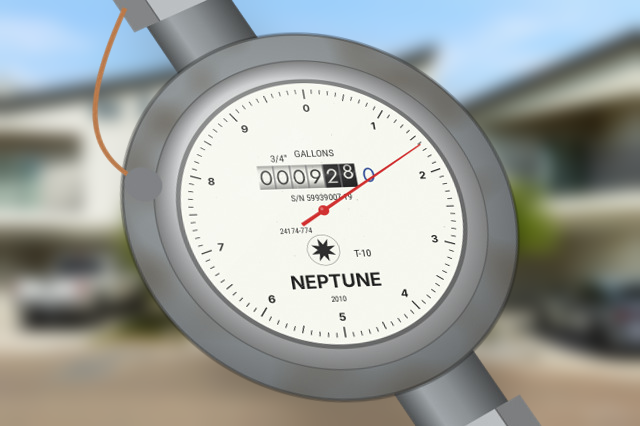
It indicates 9281.6; gal
